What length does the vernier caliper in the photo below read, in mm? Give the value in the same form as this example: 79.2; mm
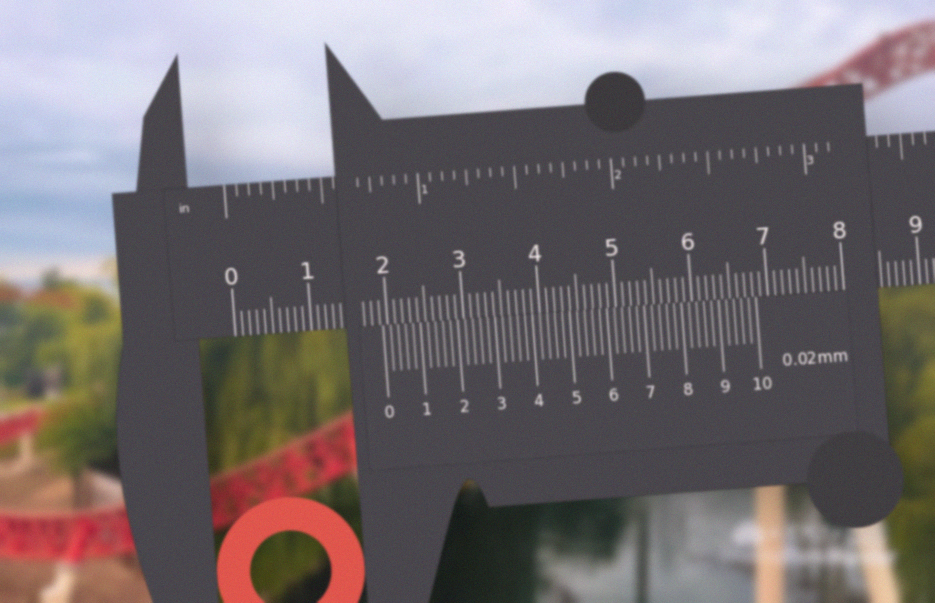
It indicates 19.4; mm
